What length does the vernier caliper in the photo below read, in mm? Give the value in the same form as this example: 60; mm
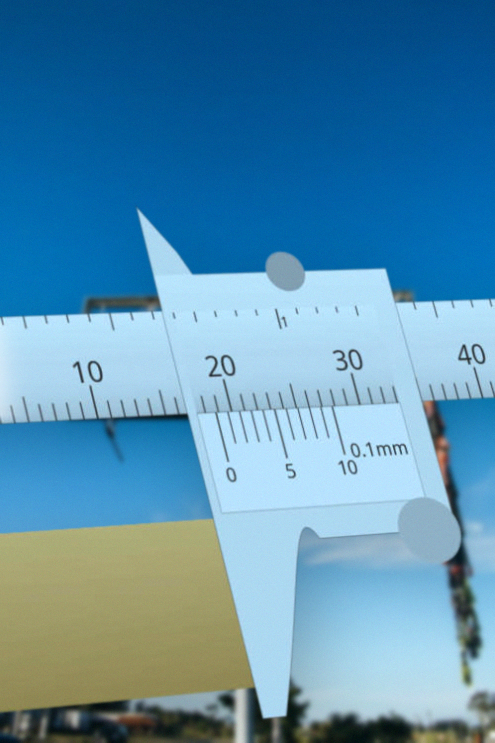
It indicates 18.8; mm
